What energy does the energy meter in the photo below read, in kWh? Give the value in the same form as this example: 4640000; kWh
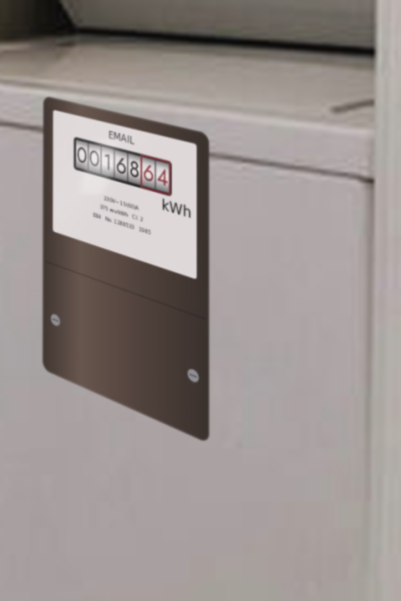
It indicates 168.64; kWh
